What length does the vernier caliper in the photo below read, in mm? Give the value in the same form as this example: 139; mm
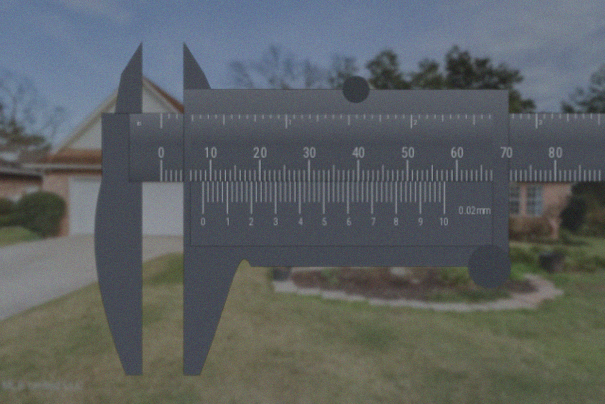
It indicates 8.5; mm
